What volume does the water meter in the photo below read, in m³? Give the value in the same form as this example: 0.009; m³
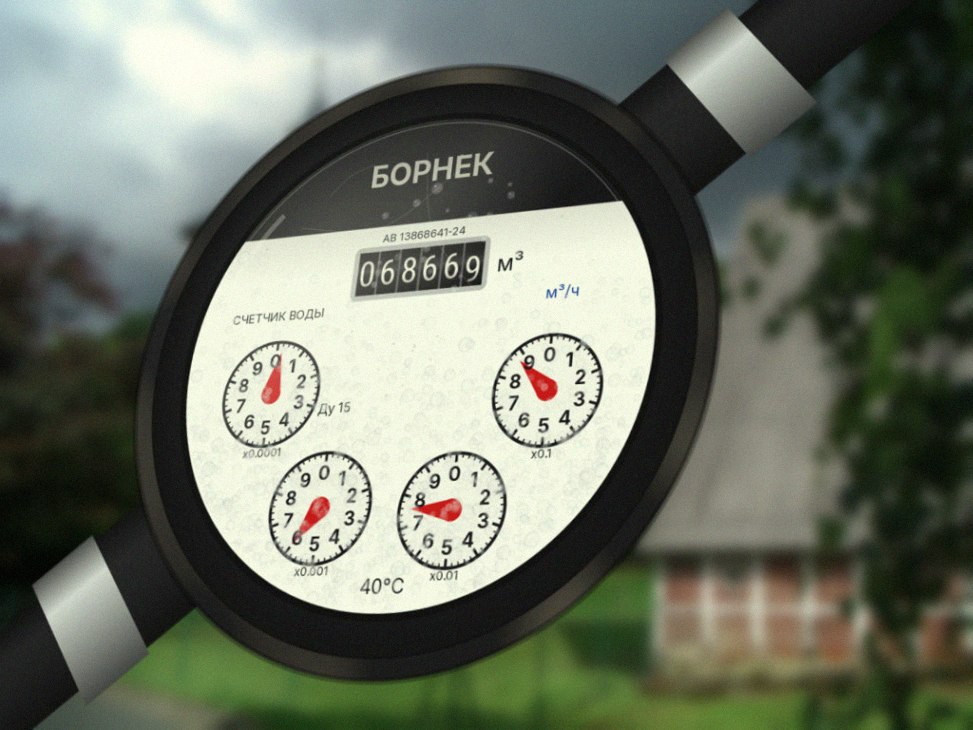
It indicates 68668.8760; m³
